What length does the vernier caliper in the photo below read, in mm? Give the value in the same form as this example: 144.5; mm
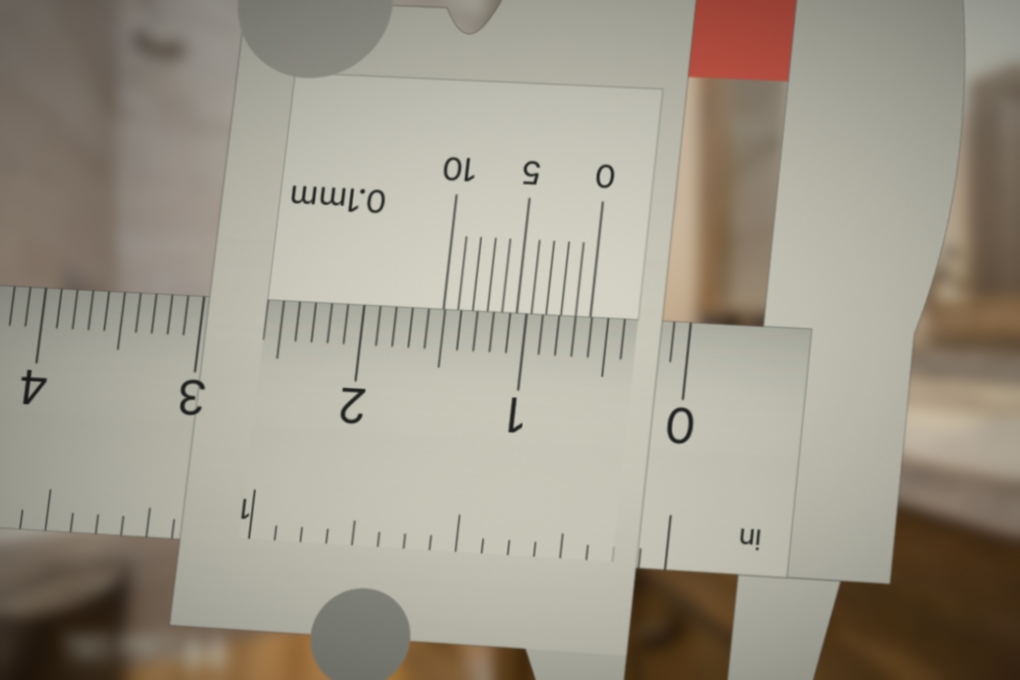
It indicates 6.1; mm
